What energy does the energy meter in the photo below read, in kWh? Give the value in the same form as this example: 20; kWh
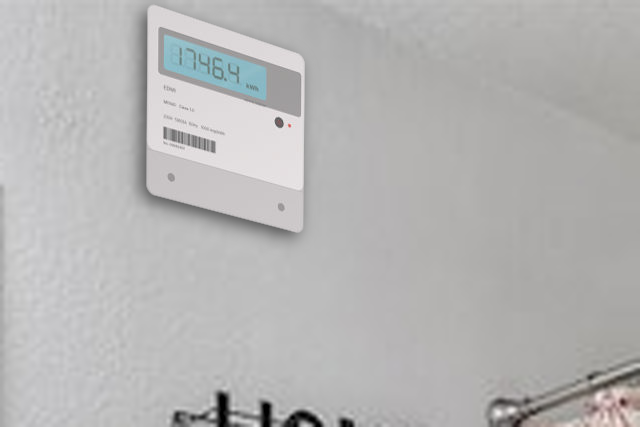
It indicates 1746.4; kWh
